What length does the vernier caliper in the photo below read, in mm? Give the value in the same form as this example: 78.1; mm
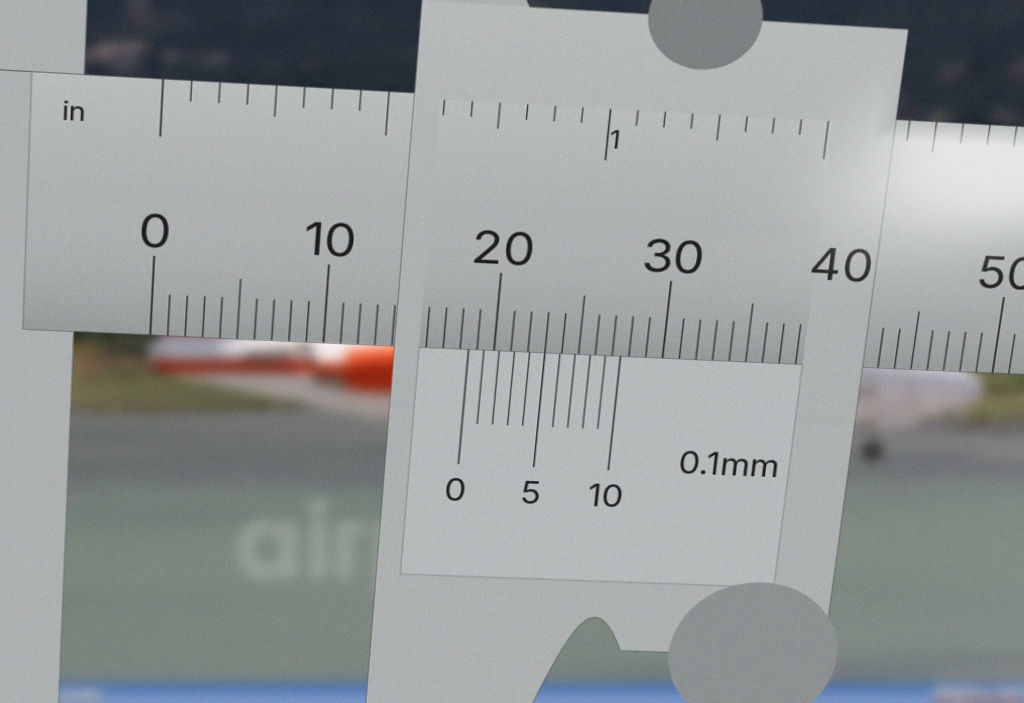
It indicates 18.5; mm
